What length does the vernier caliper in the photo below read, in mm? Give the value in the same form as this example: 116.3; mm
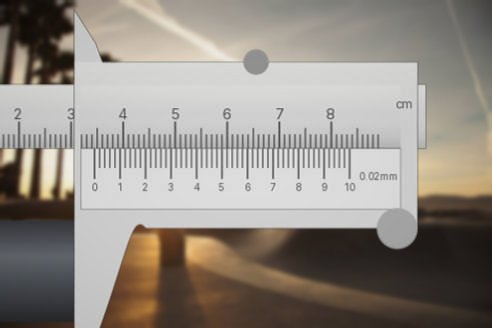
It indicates 34.5; mm
